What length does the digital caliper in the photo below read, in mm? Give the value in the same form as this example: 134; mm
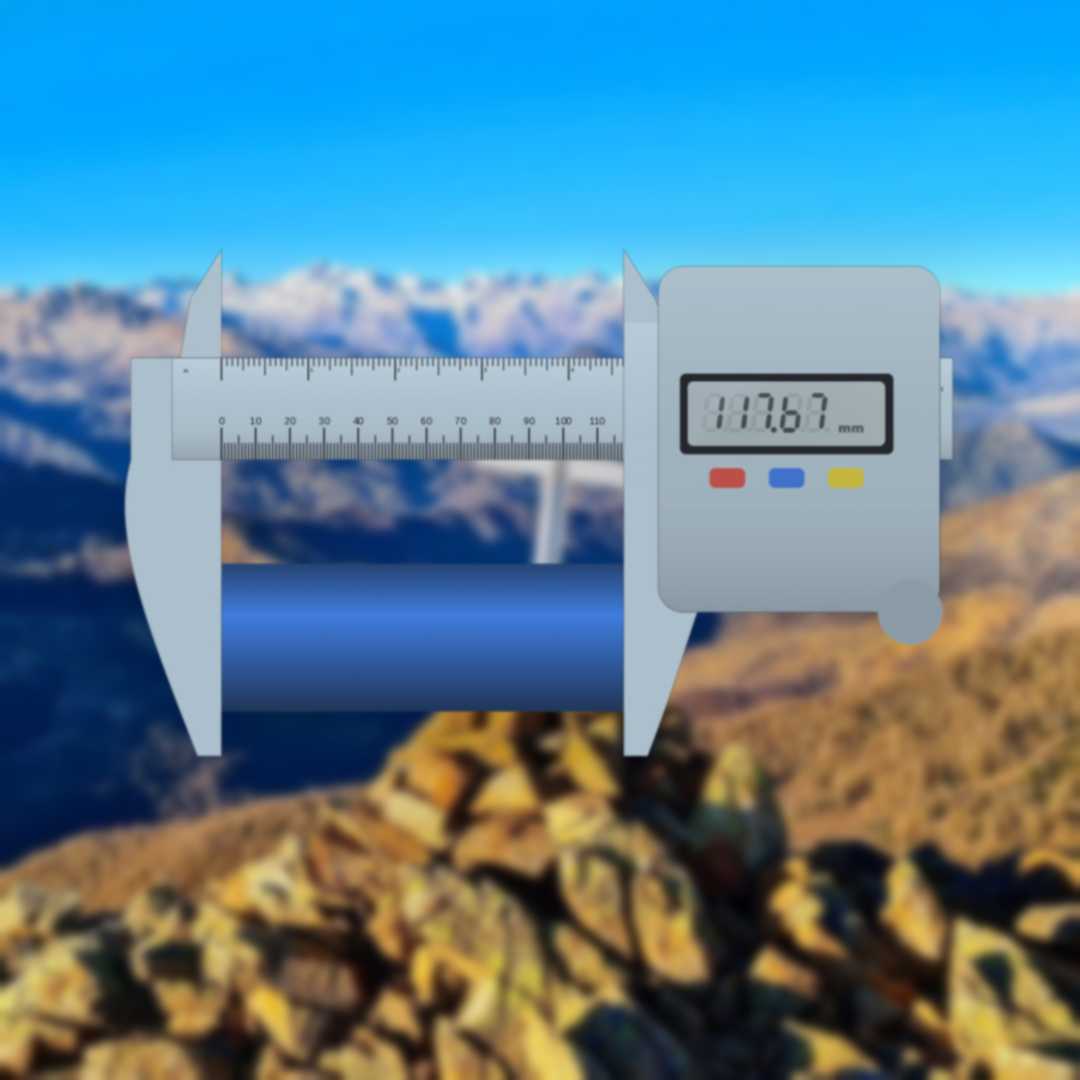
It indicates 117.67; mm
